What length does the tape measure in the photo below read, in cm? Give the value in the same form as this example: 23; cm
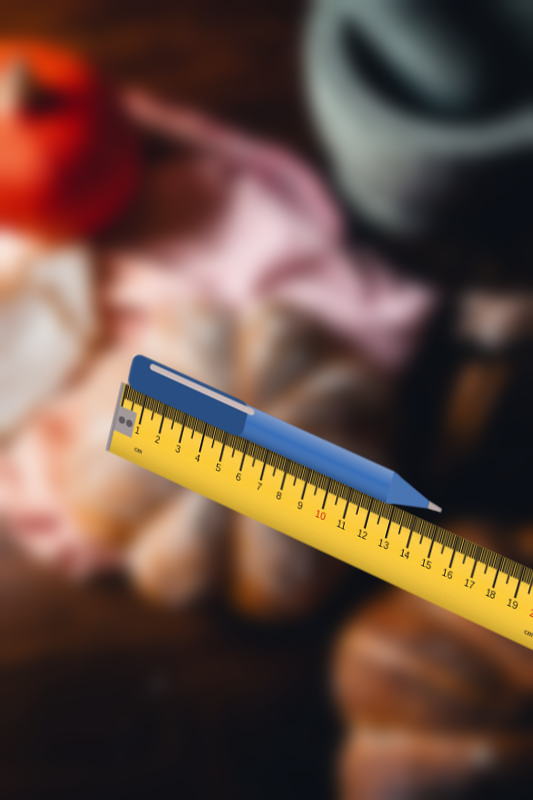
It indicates 15; cm
